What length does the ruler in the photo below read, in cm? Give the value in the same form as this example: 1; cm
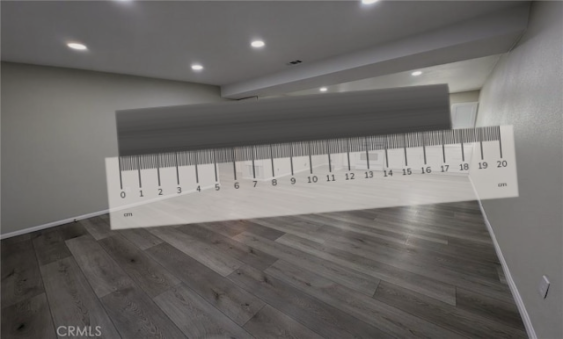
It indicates 17.5; cm
